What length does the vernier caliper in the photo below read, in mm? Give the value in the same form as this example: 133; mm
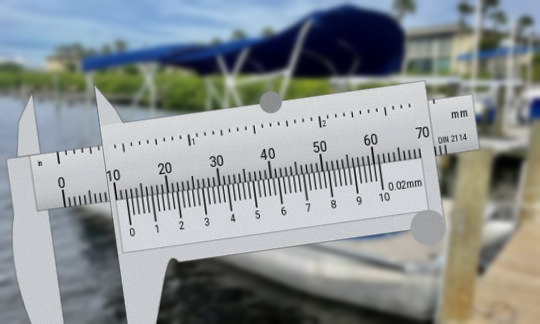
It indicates 12.0; mm
